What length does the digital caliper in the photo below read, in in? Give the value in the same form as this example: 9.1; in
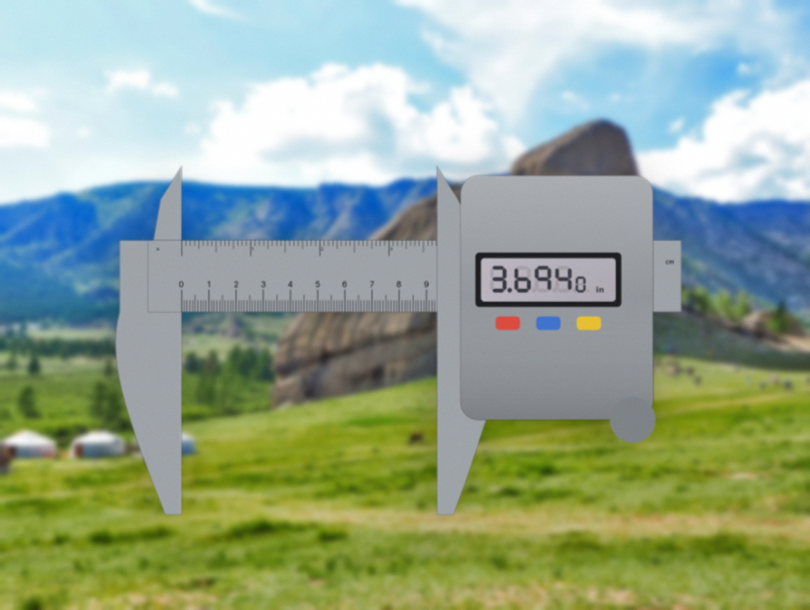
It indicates 3.6940; in
